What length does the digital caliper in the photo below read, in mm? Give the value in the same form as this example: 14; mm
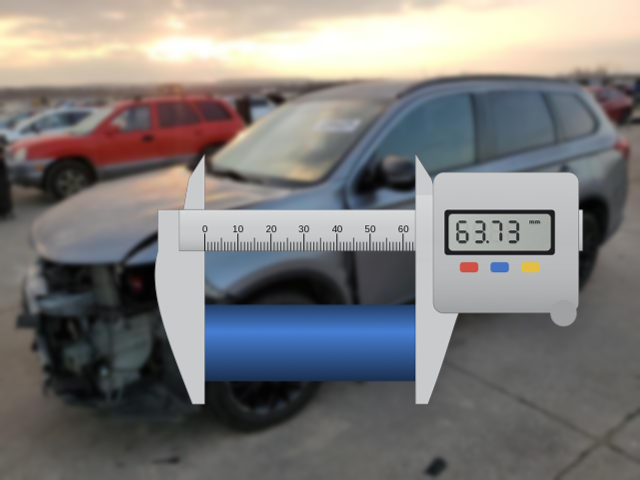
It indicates 63.73; mm
